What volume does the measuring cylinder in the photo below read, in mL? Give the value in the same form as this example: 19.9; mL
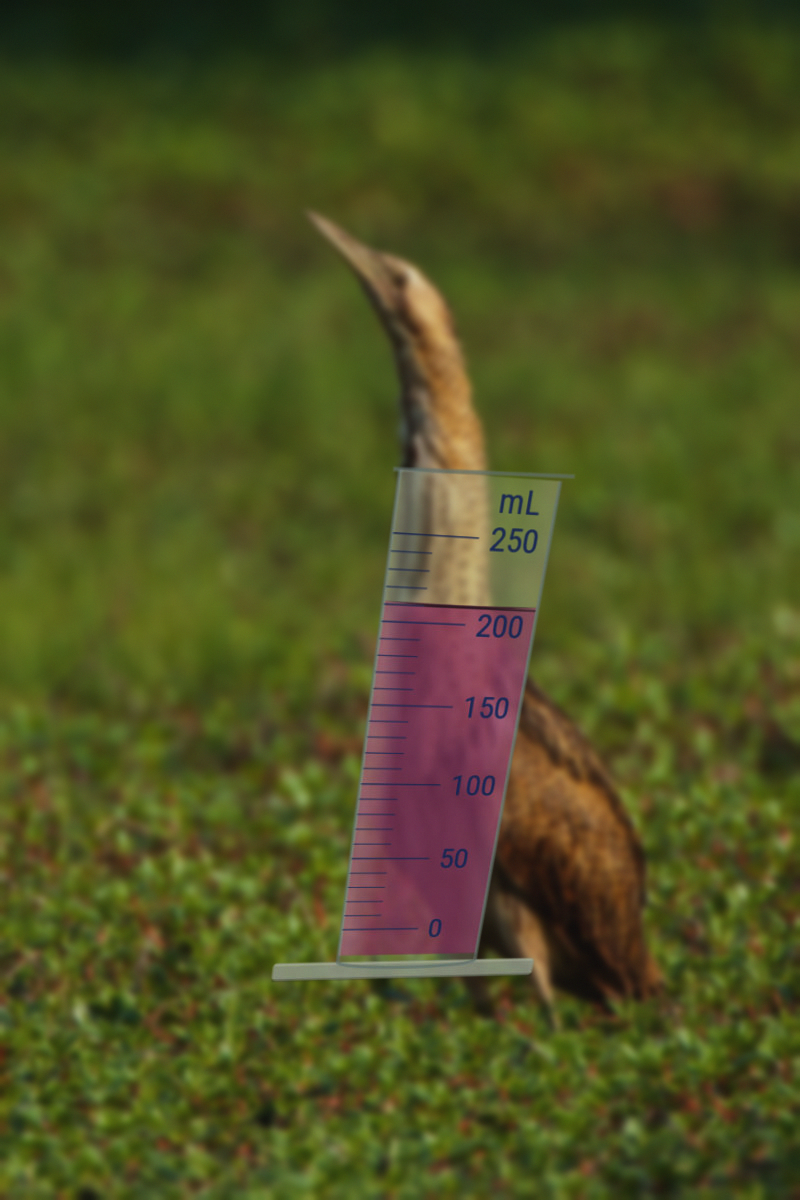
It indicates 210; mL
